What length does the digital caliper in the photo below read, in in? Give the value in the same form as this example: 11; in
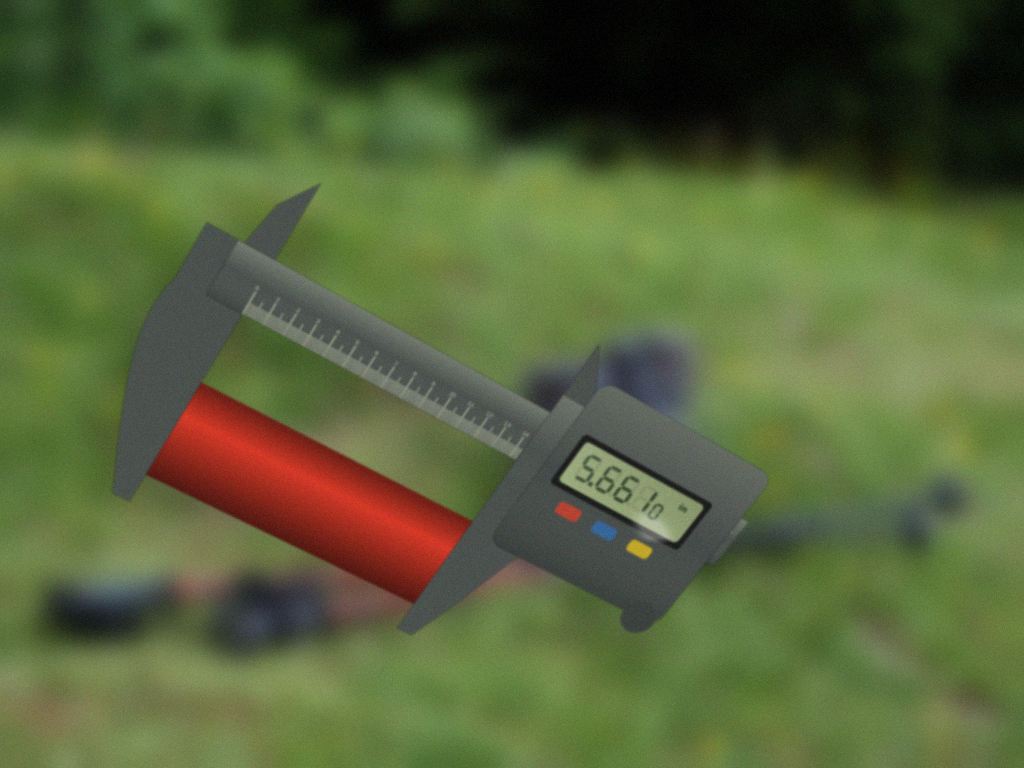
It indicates 5.6610; in
